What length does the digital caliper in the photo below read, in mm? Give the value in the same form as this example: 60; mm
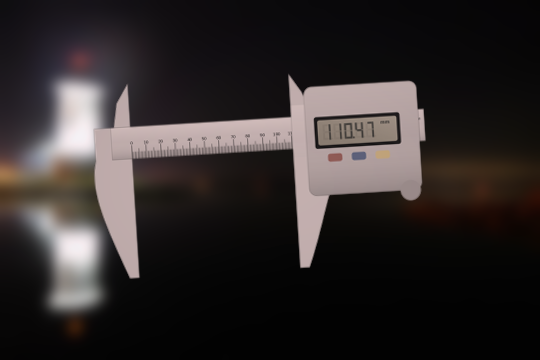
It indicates 110.47; mm
